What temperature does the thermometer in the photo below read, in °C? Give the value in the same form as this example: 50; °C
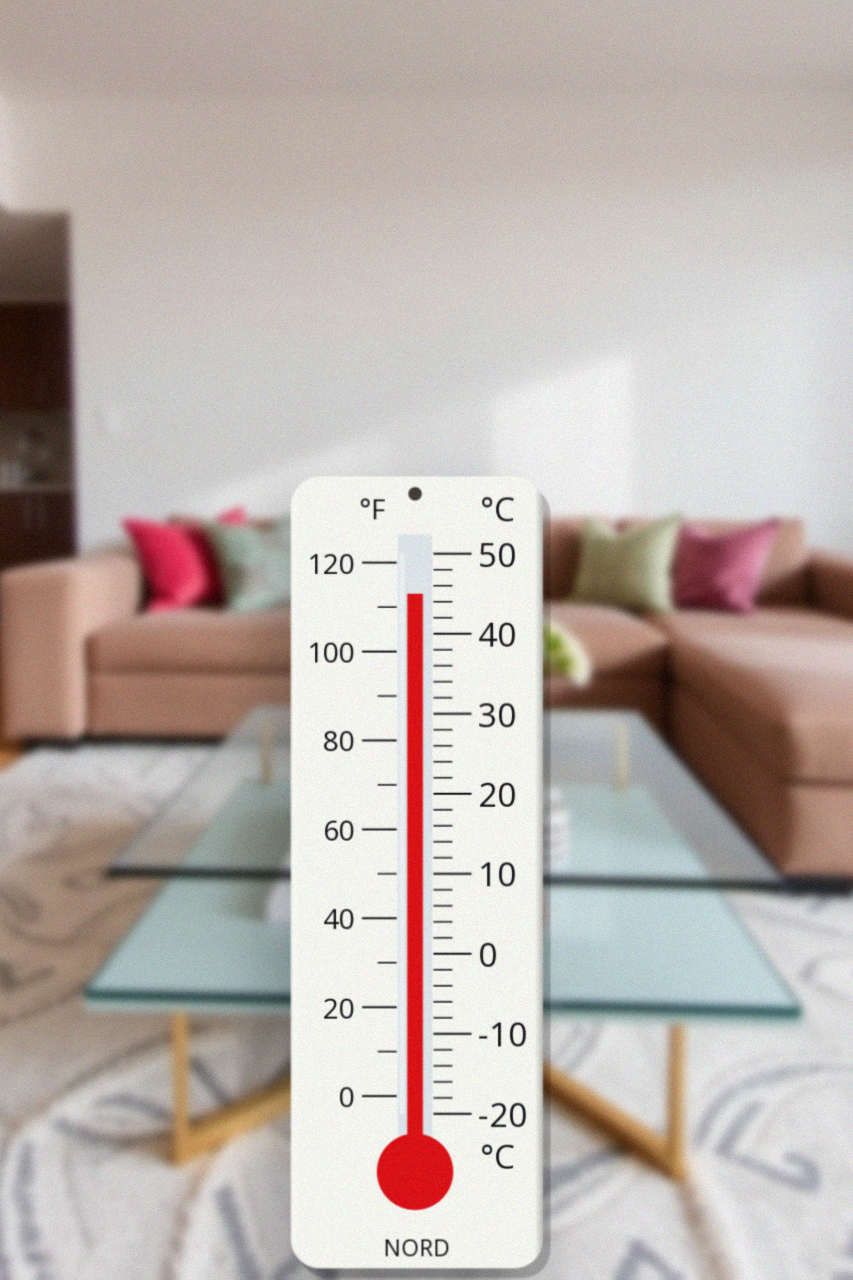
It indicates 45; °C
